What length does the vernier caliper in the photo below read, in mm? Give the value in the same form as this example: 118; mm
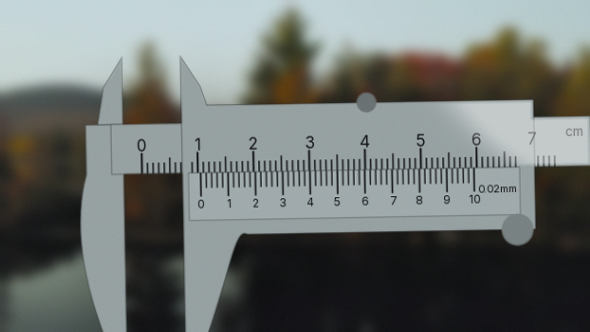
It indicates 10.5; mm
